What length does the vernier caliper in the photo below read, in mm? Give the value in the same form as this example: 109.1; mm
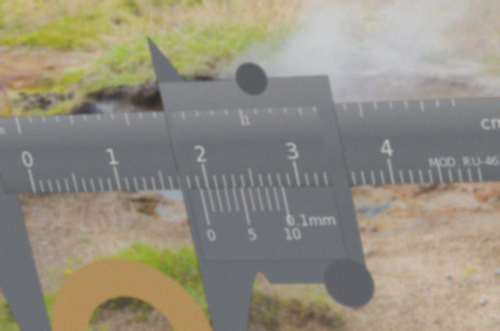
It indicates 19.2; mm
